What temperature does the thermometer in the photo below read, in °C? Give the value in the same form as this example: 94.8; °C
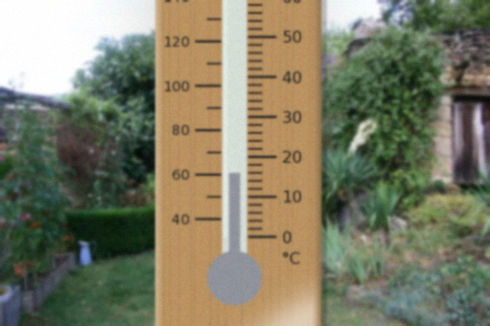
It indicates 16; °C
